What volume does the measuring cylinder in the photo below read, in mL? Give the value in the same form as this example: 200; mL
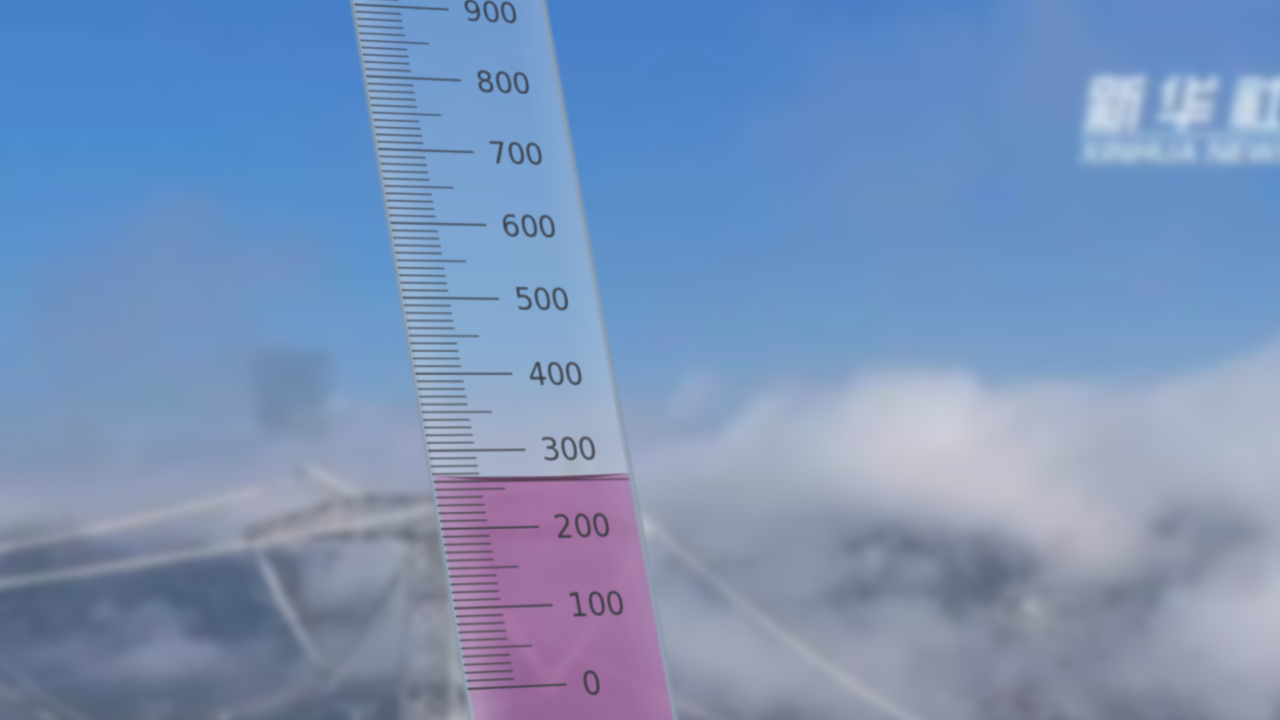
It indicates 260; mL
